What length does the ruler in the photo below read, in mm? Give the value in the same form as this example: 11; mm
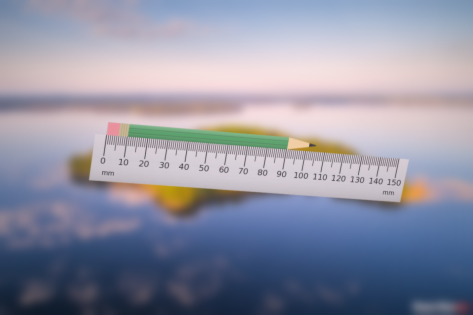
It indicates 105; mm
